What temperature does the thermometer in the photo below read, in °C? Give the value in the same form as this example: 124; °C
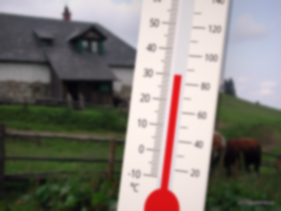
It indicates 30; °C
